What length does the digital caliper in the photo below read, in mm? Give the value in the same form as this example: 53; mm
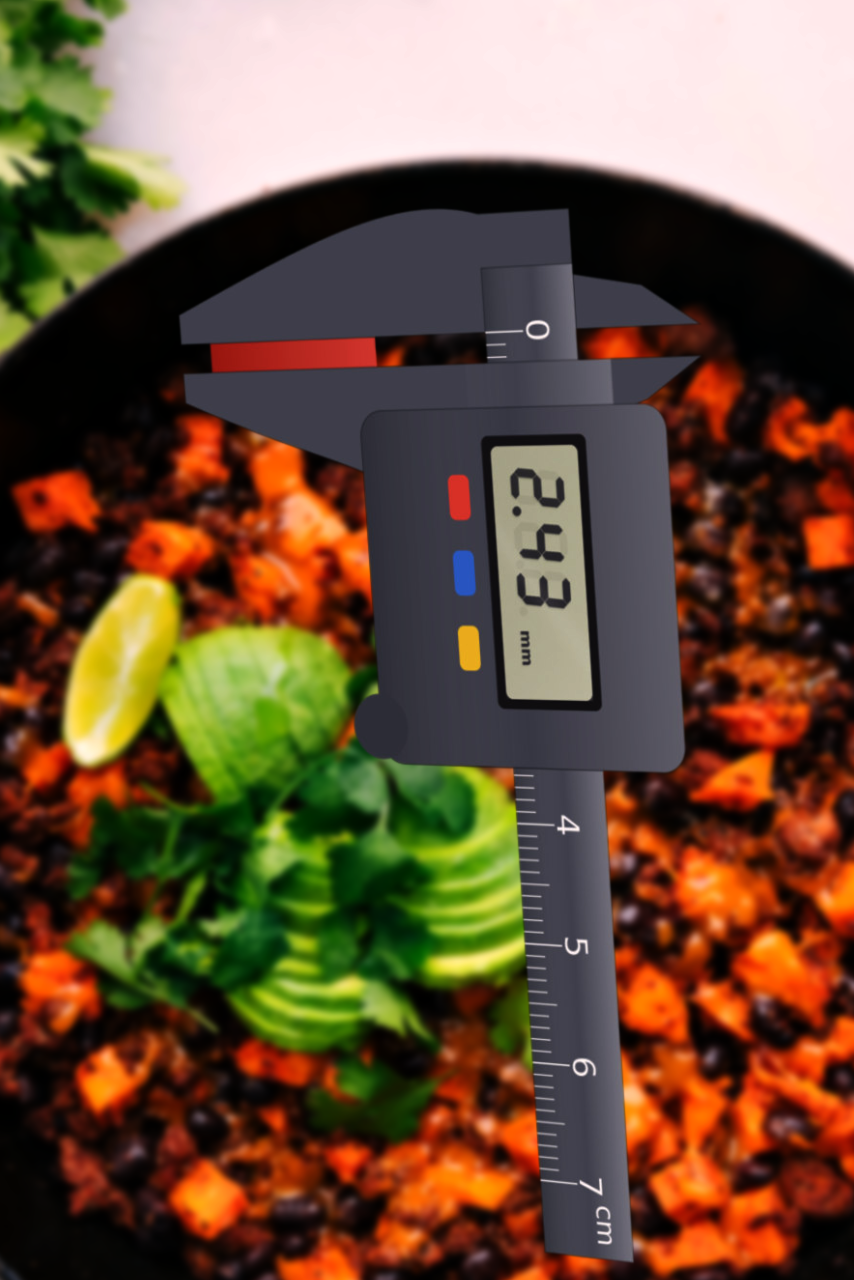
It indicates 2.43; mm
